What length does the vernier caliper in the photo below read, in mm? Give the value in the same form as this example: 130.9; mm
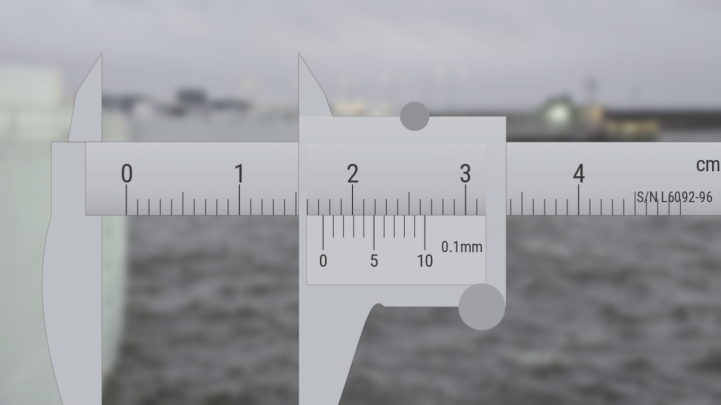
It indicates 17.4; mm
